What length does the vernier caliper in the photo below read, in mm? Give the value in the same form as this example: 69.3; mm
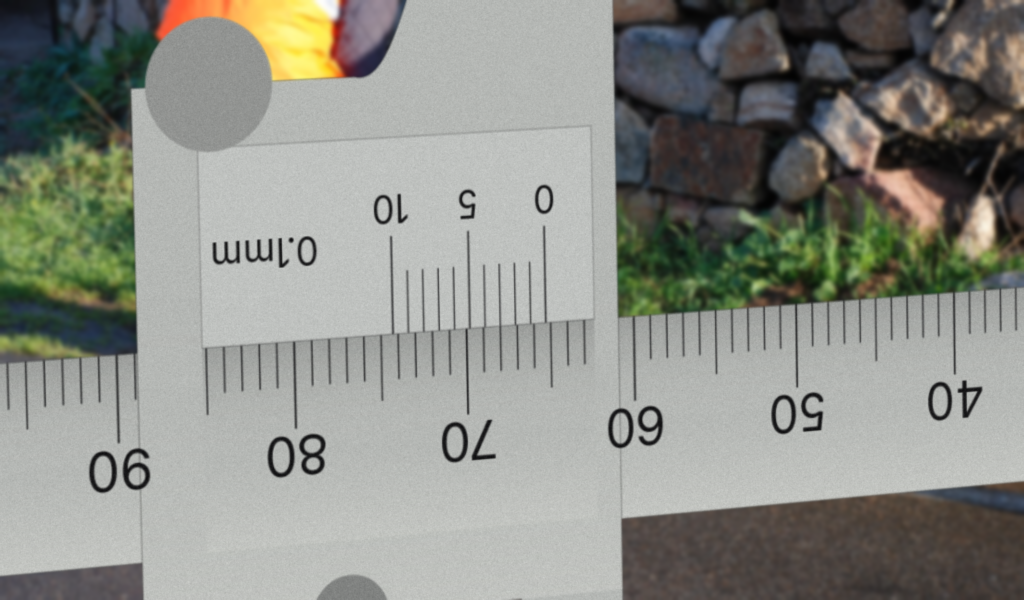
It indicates 65.3; mm
